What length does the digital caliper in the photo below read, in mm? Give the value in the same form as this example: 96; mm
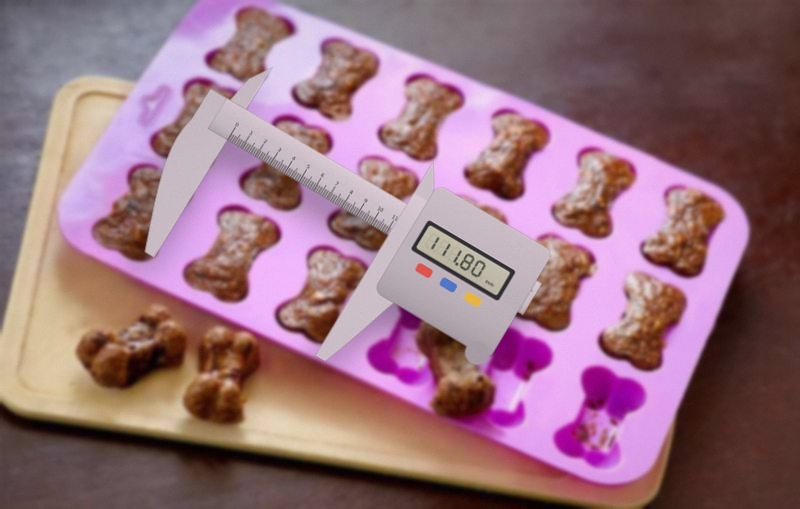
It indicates 111.80; mm
